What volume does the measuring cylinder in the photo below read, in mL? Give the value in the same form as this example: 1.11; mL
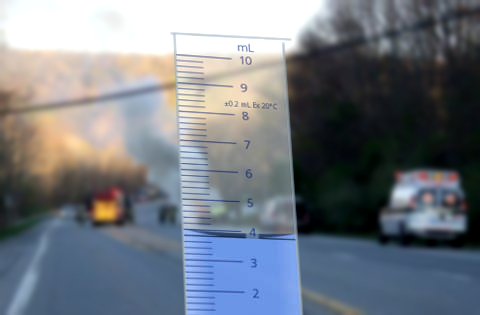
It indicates 3.8; mL
